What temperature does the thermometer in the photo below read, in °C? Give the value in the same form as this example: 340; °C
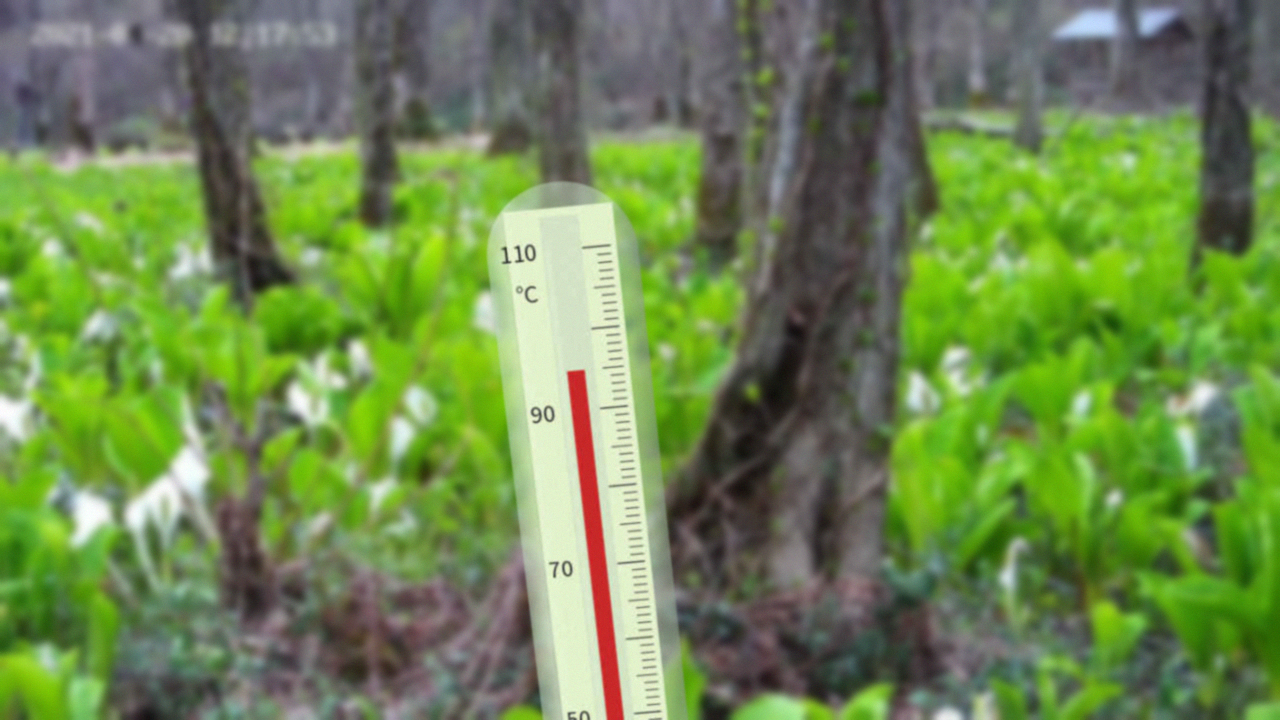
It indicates 95; °C
